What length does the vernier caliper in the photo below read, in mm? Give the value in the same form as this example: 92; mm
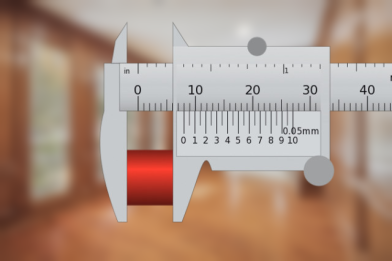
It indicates 8.0; mm
